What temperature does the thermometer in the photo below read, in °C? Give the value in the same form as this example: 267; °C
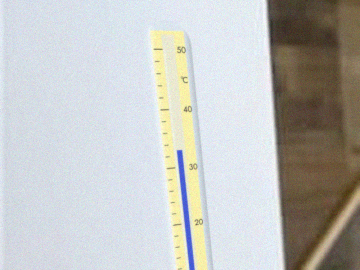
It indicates 33; °C
